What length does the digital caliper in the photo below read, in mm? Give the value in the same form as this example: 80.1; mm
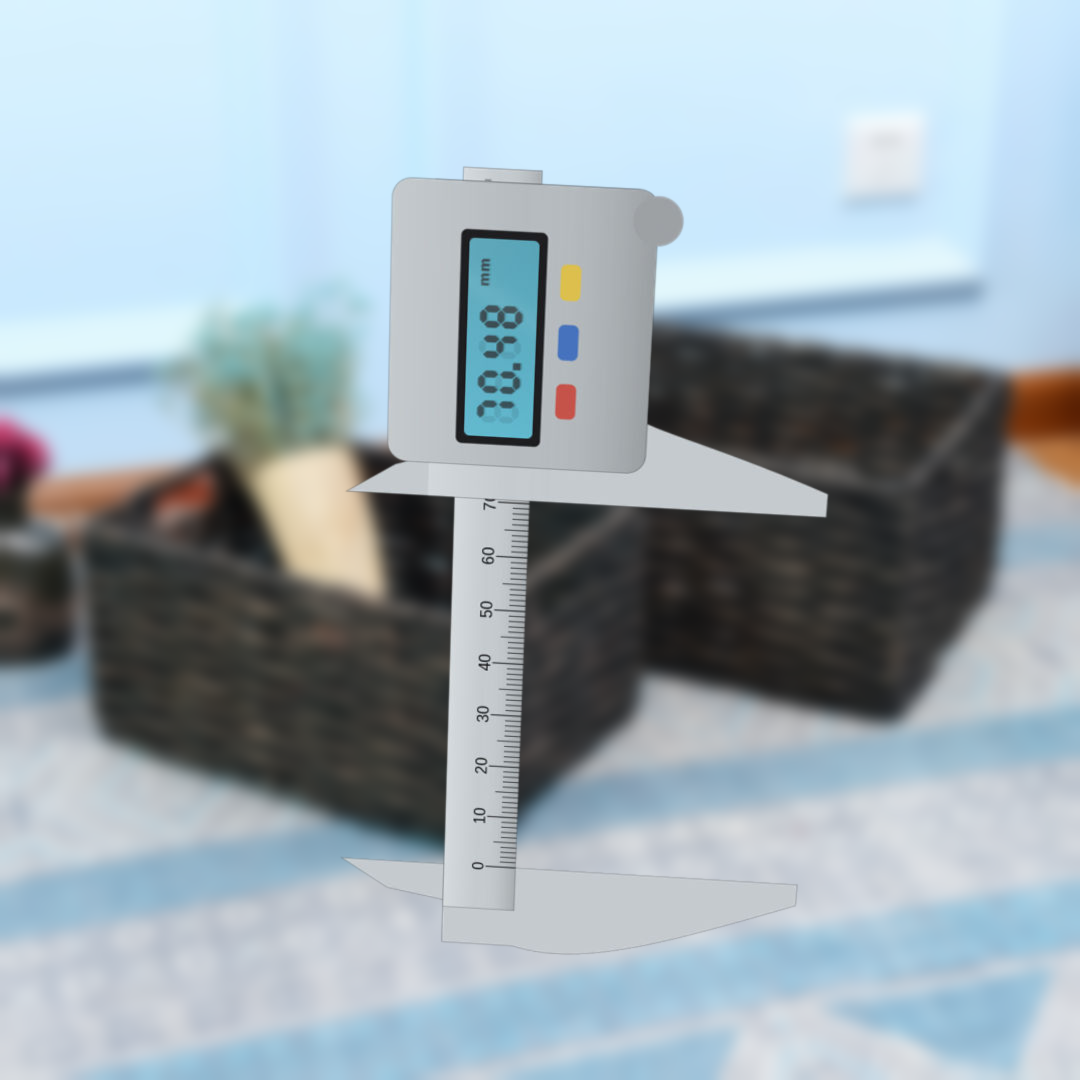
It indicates 70.48; mm
